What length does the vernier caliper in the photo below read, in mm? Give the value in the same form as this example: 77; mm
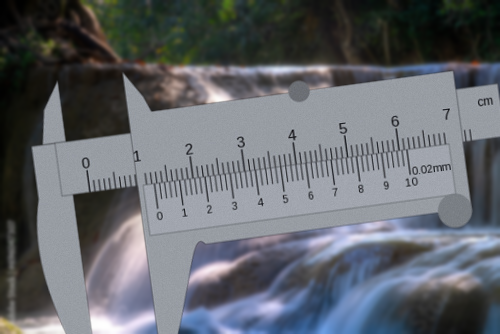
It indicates 12.5; mm
